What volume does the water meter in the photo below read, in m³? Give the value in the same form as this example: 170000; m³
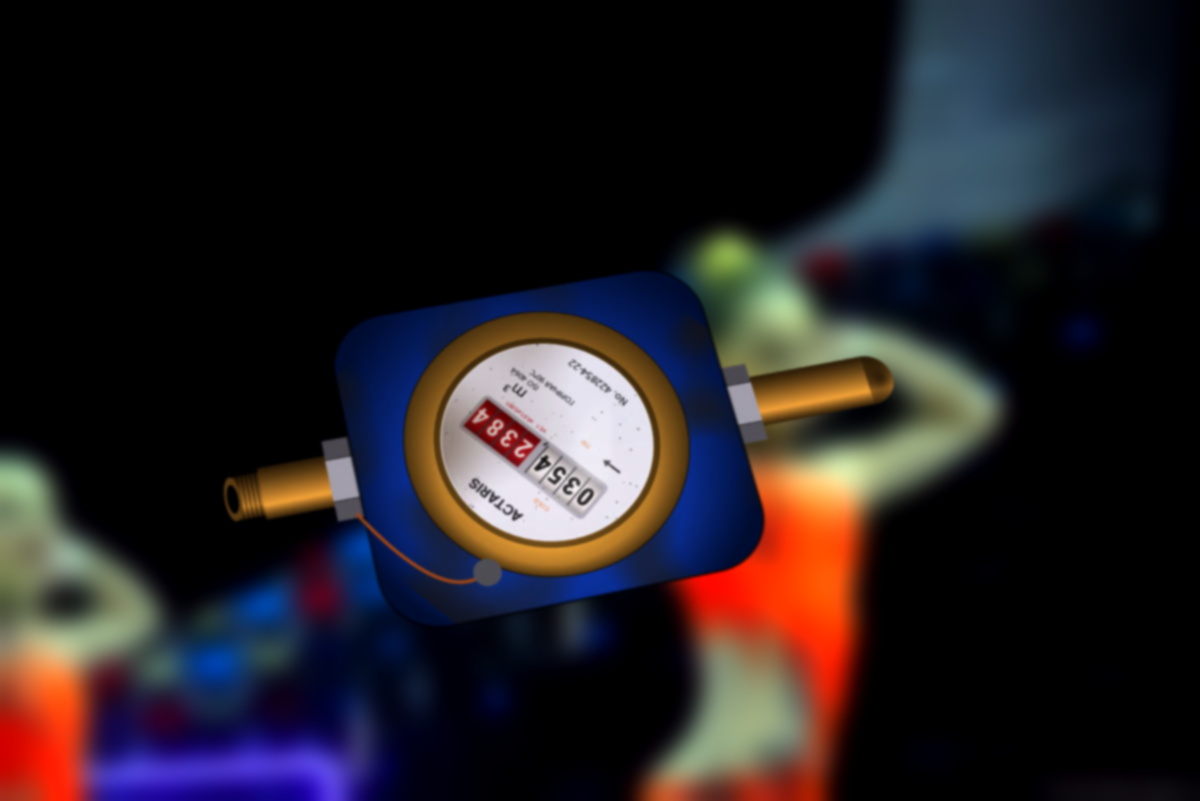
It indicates 354.2384; m³
